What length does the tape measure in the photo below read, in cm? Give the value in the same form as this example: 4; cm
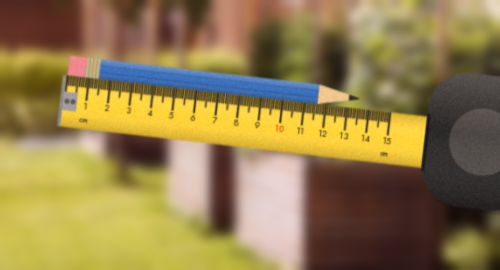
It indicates 13.5; cm
